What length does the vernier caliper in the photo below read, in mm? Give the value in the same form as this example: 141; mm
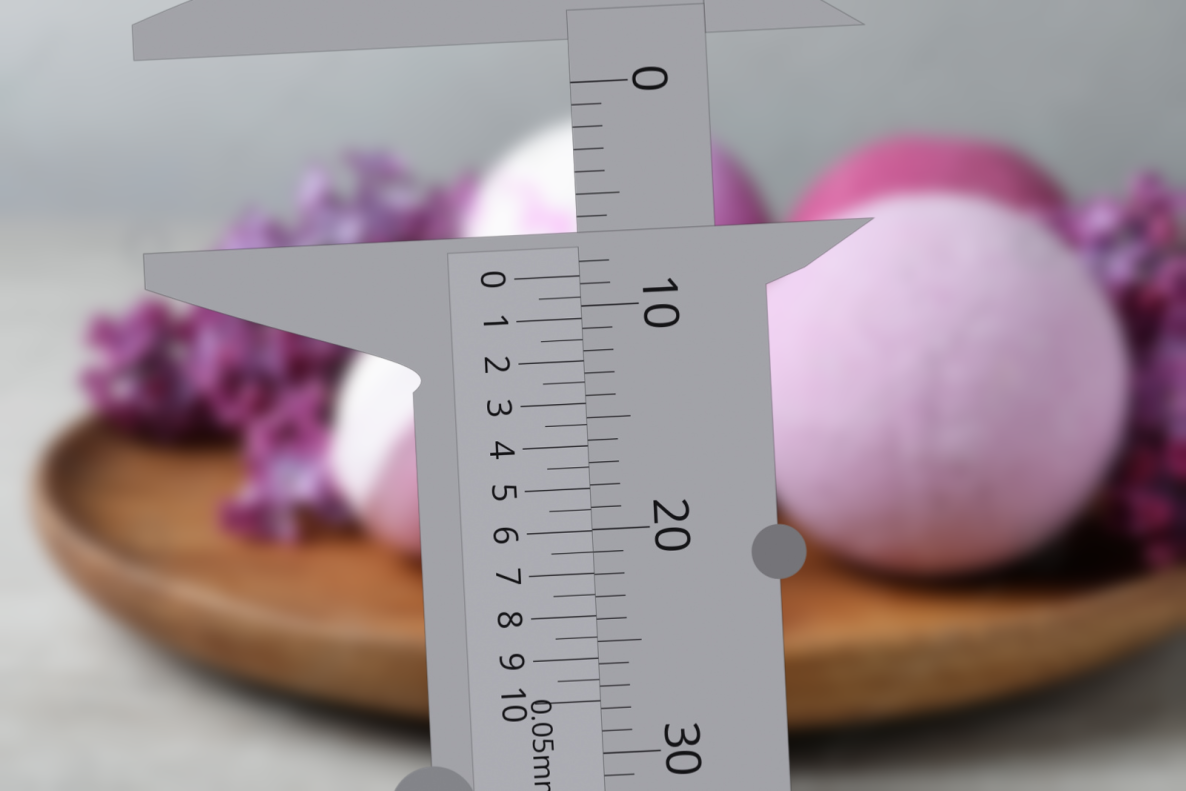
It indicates 8.65; mm
